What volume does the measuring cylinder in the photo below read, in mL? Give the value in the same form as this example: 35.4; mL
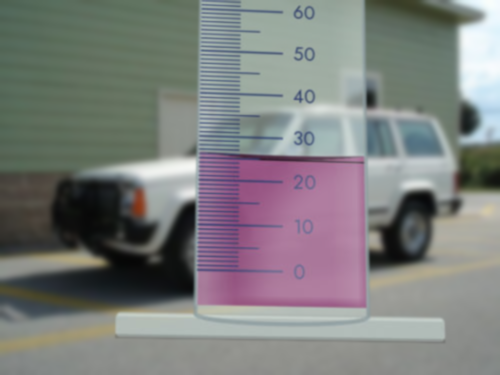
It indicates 25; mL
